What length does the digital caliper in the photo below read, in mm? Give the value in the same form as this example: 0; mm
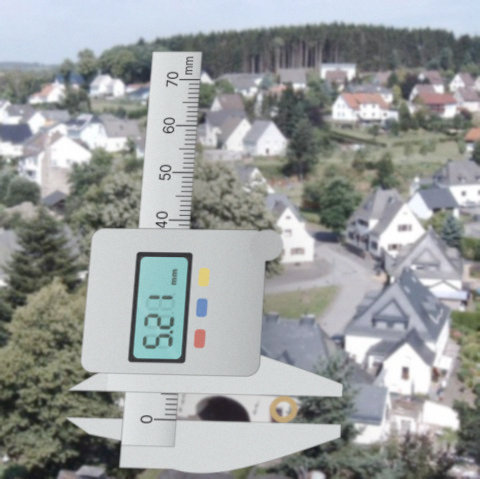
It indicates 5.21; mm
